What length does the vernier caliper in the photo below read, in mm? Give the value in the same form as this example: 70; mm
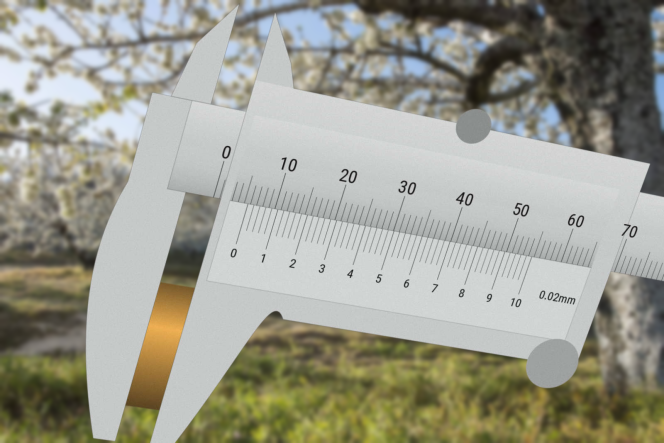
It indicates 5.6; mm
